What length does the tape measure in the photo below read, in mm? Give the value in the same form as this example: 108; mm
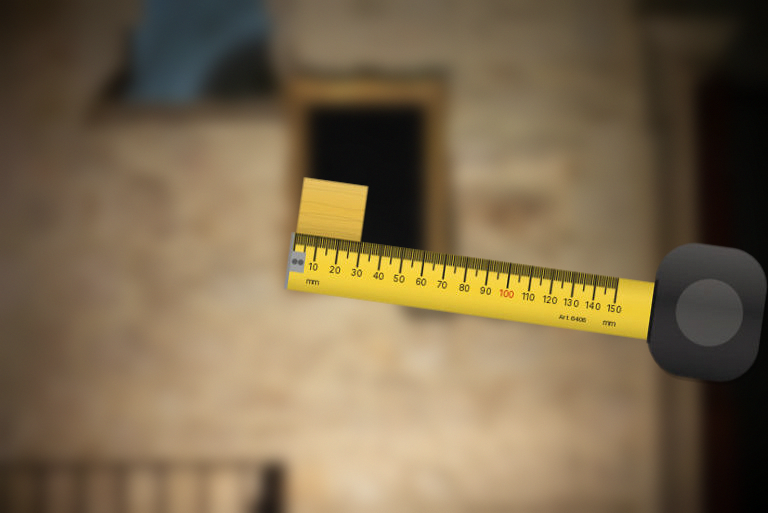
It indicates 30; mm
